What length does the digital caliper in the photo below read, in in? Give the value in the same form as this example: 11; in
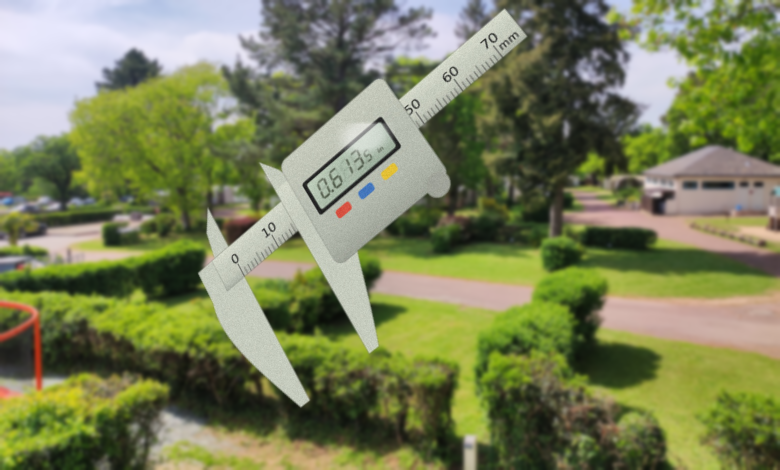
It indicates 0.6135; in
